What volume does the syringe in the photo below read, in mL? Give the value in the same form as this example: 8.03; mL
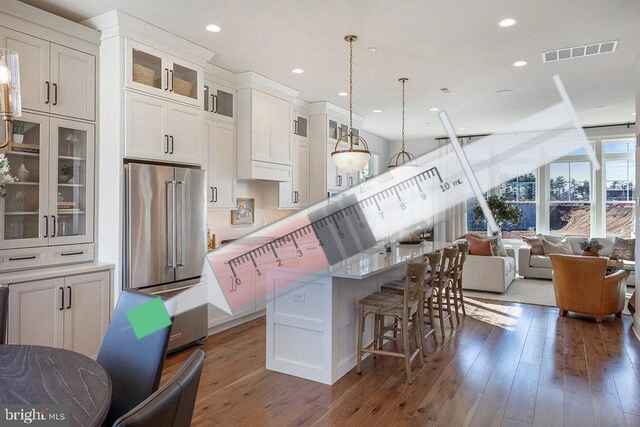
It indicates 4; mL
